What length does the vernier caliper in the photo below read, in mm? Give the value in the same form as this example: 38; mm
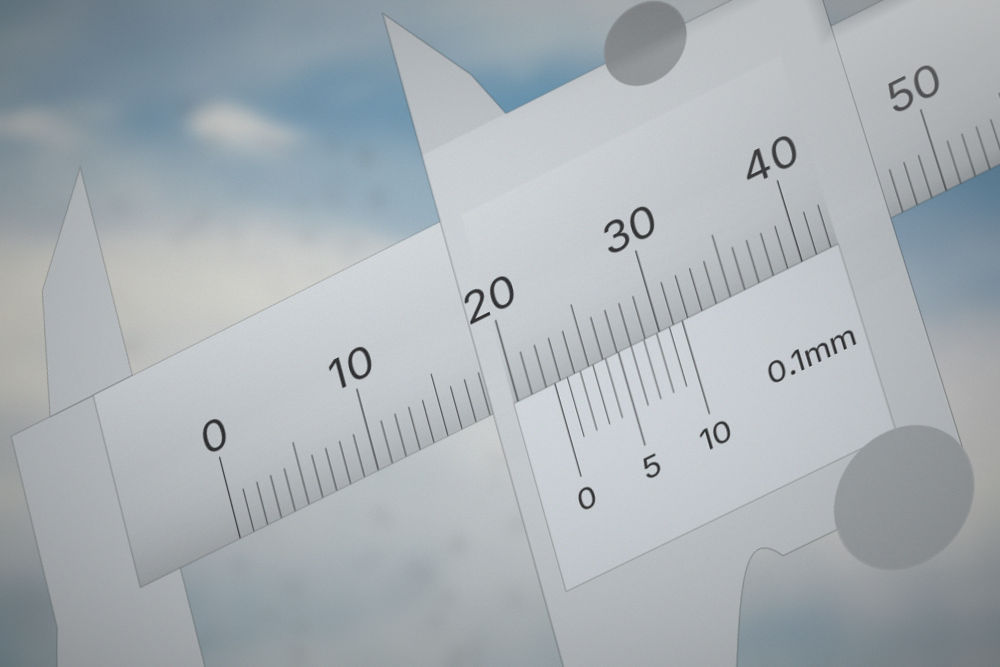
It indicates 22.6; mm
